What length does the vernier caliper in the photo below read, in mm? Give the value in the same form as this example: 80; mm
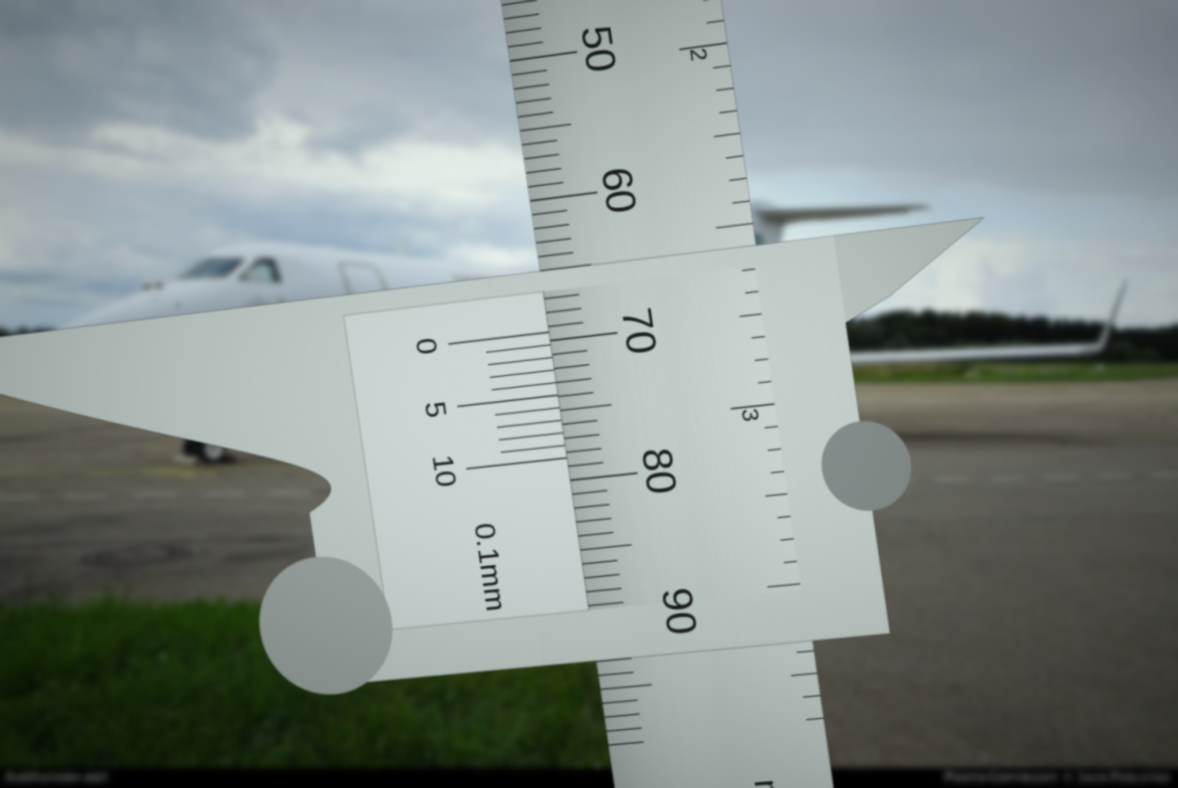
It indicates 69.4; mm
